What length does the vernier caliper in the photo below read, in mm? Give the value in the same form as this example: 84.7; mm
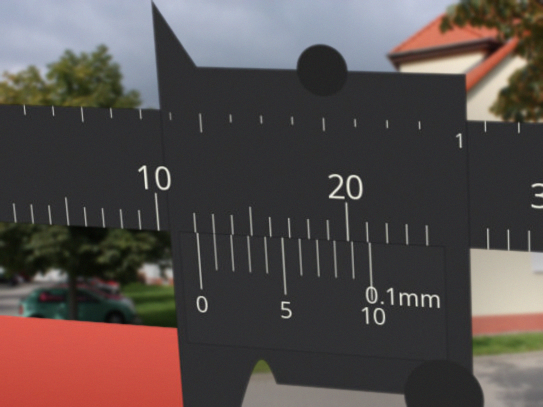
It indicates 12.1; mm
